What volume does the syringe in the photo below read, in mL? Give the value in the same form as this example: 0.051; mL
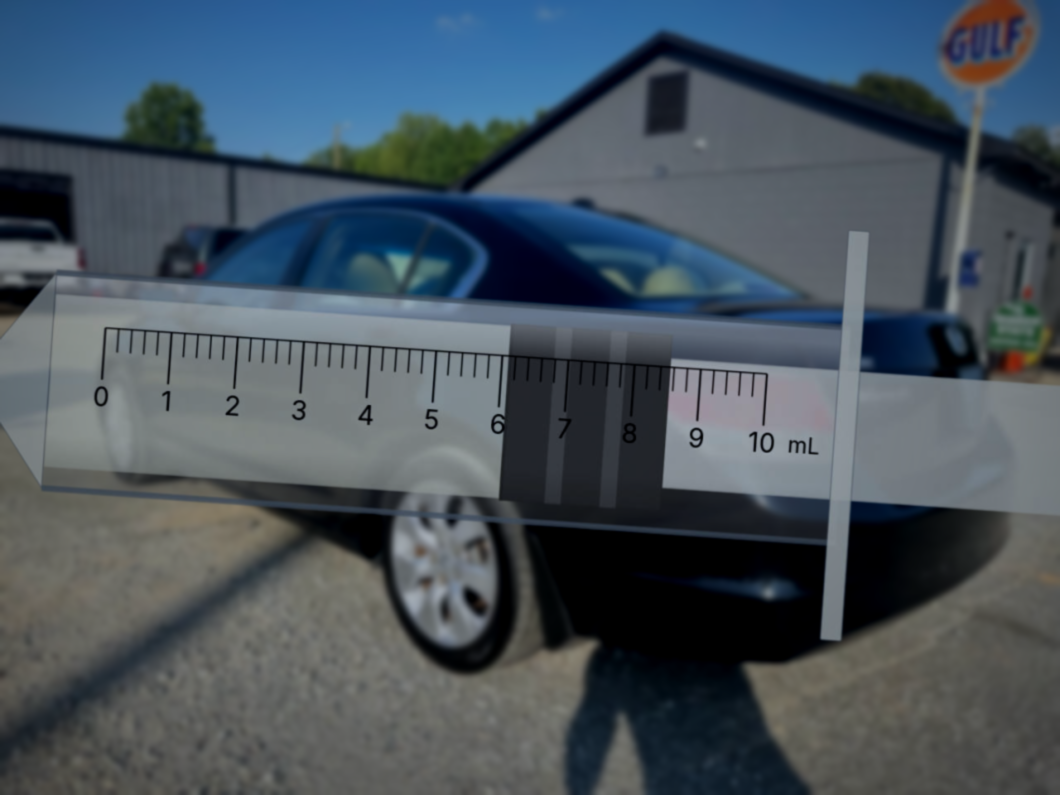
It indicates 6.1; mL
